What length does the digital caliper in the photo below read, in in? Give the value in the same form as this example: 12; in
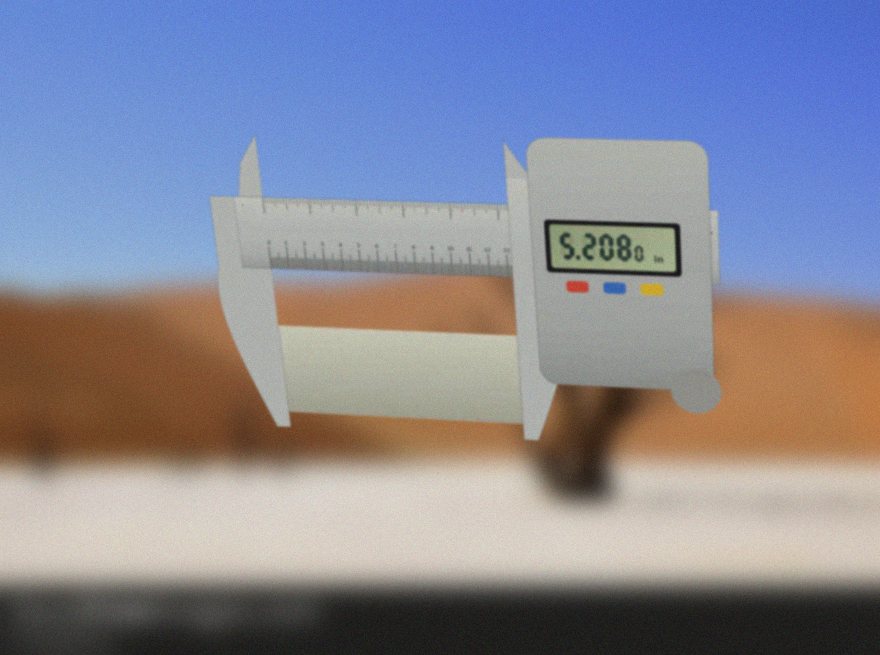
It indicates 5.2080; in
